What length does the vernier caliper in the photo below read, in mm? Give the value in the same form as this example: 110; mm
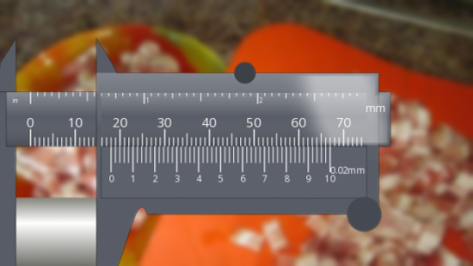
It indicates 18.0; mm
